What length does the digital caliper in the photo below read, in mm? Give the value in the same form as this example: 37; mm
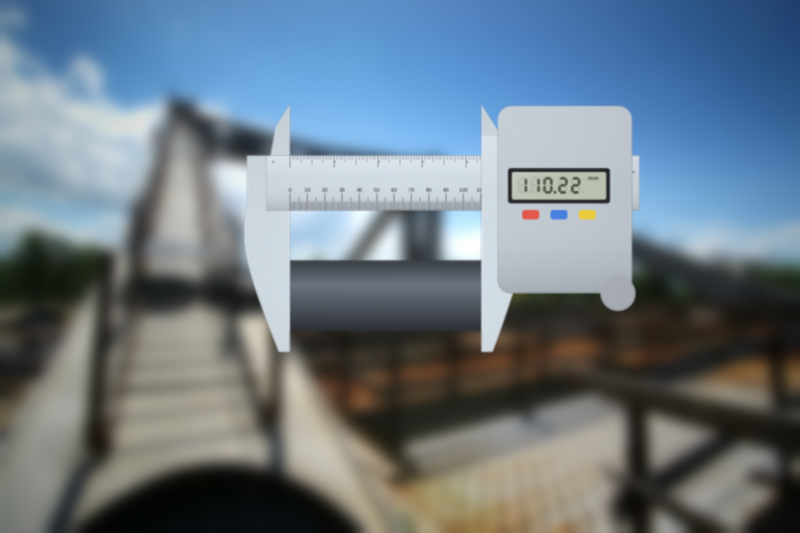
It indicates 110.22; mm
